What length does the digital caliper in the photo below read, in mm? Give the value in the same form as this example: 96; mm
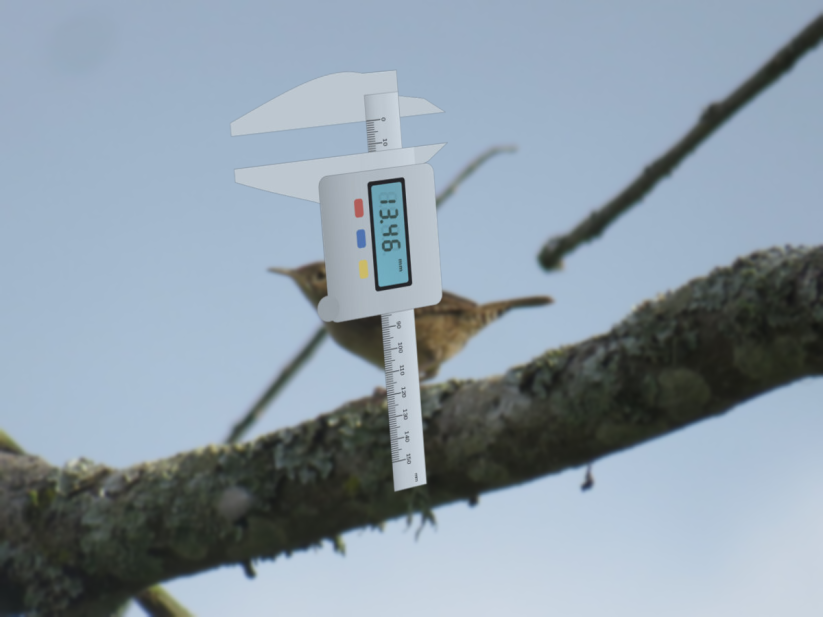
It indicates 13.46; mm
